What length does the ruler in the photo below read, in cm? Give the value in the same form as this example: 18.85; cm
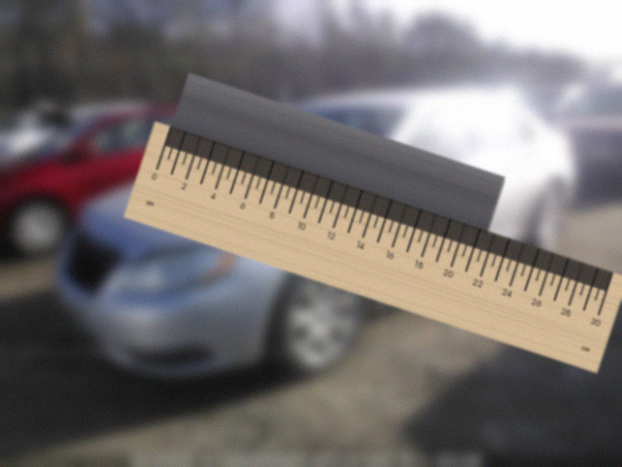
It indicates 21.5; cm
